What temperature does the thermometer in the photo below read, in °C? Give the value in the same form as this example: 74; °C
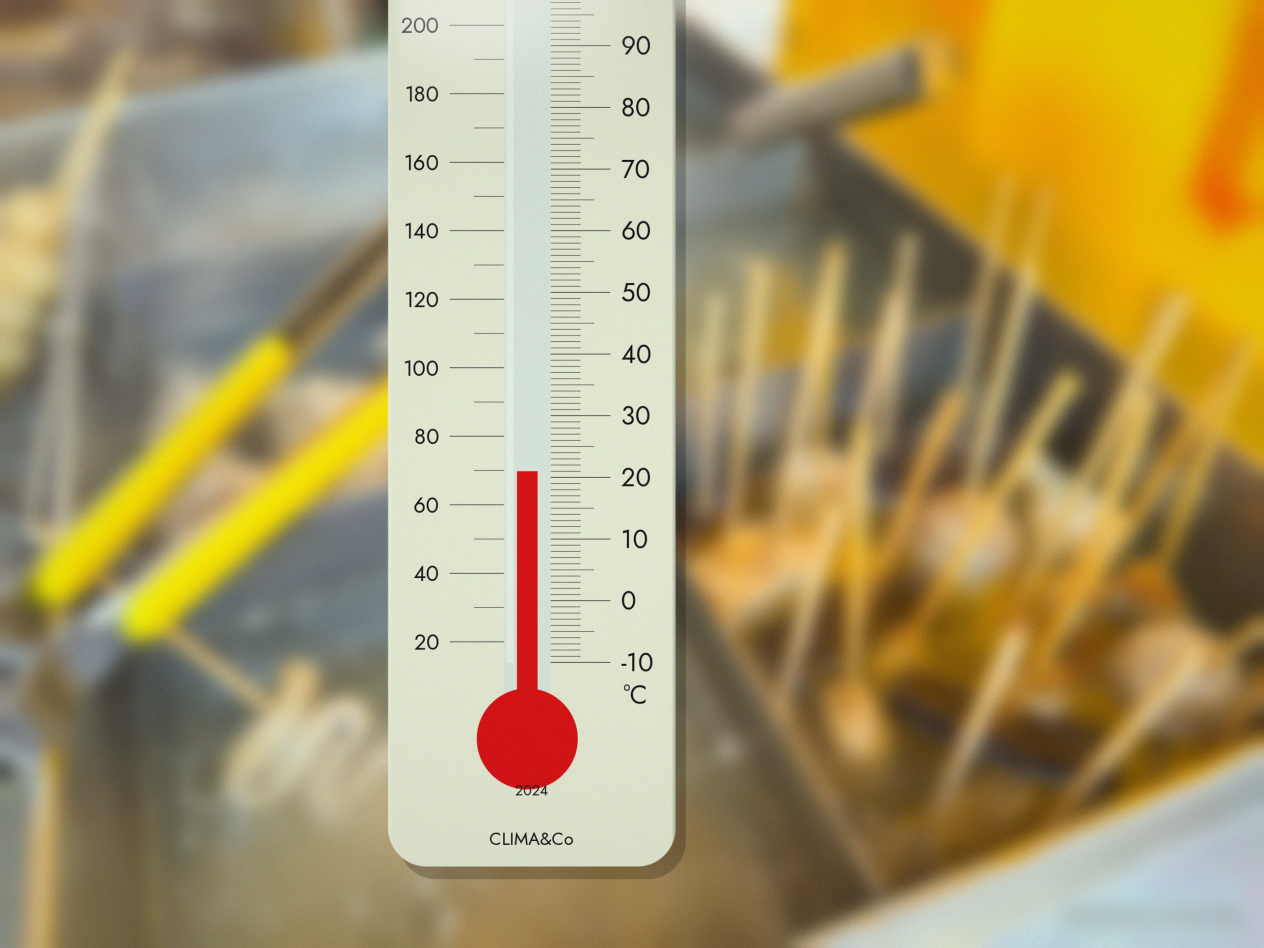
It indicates 21; °C
